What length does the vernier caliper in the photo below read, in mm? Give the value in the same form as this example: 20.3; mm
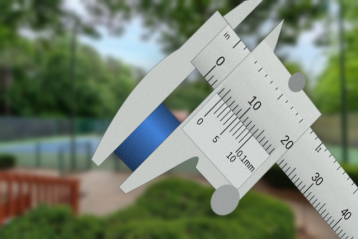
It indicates 5.0; mm
